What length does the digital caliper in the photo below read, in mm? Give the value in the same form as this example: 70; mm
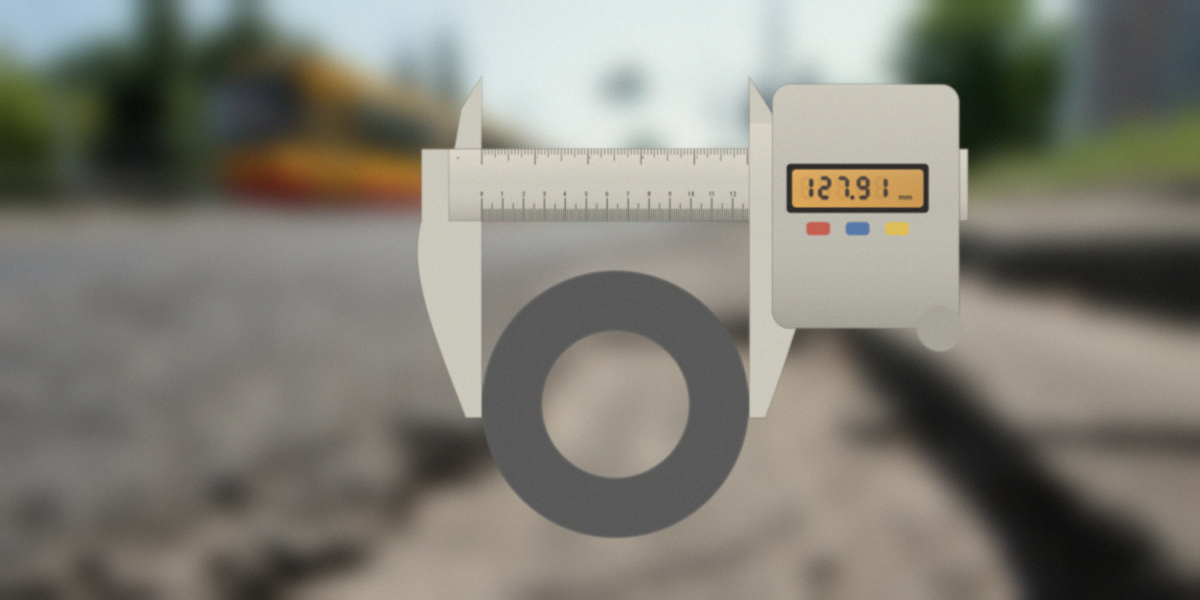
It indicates 127.91; mm
